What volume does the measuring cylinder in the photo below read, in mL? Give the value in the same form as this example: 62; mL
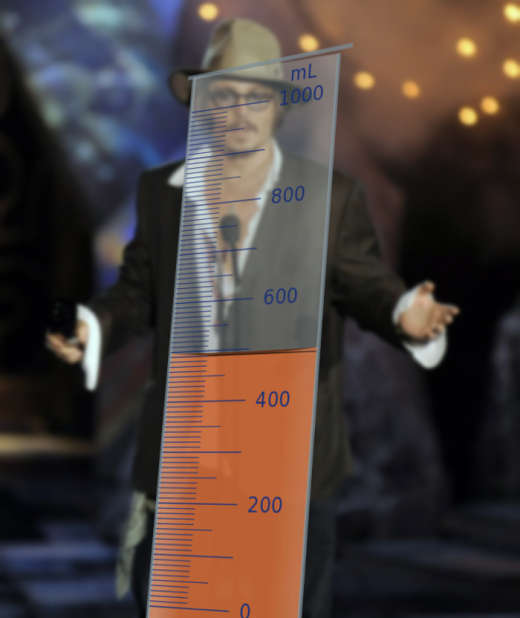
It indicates 490; mL
